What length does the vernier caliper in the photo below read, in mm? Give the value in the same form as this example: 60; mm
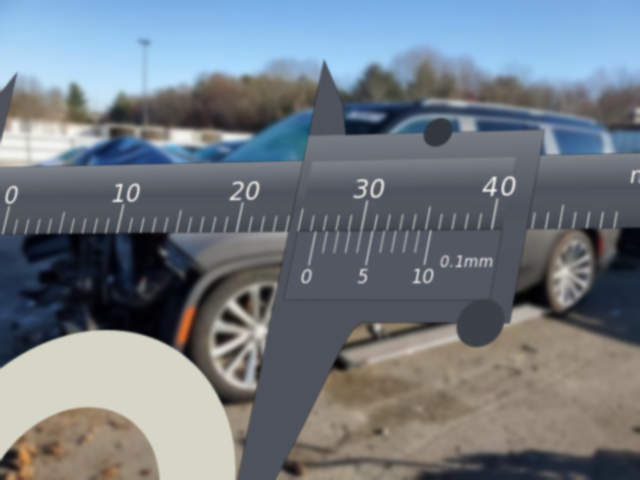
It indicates 26.4; mm
